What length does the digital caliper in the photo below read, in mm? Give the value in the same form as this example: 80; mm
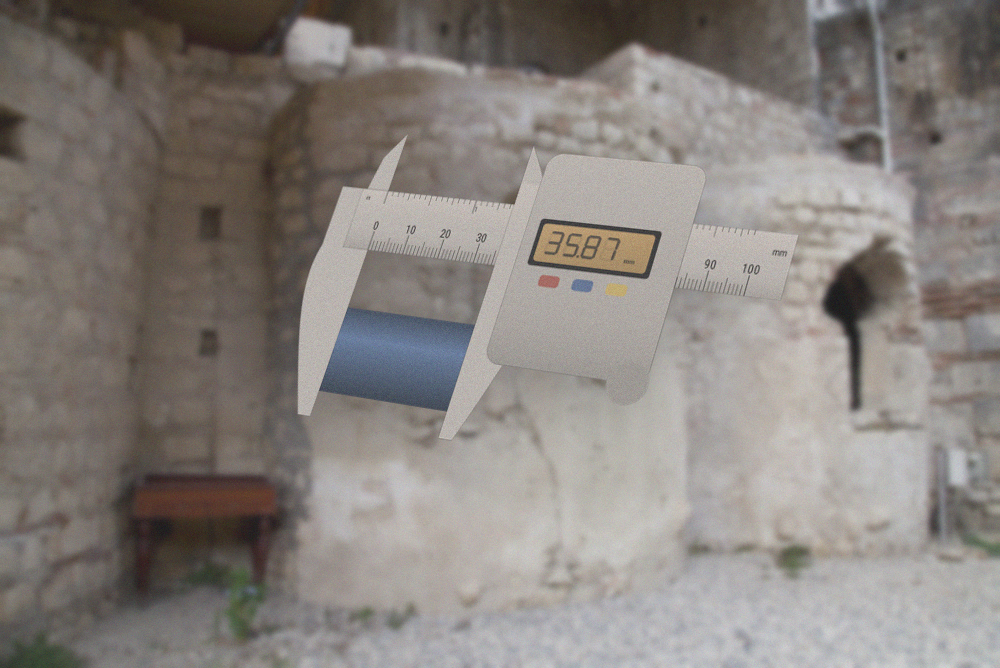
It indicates 35.87; mm
